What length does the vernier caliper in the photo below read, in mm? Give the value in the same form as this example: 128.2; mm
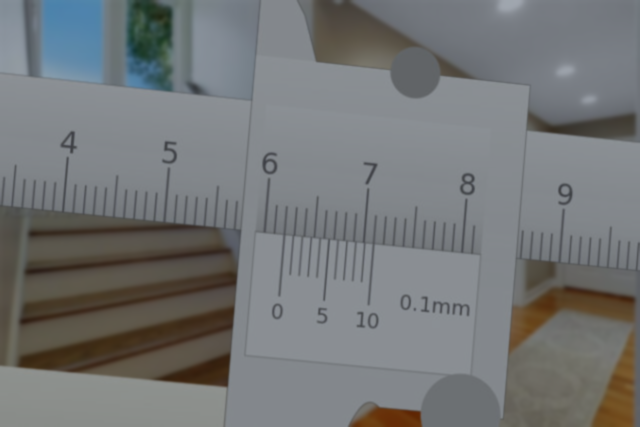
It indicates 62.0; mm
